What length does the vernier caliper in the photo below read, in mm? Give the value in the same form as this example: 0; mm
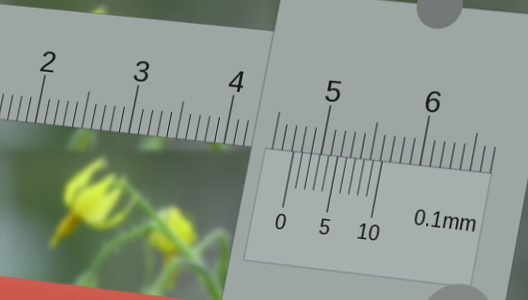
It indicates 47.2; mm
